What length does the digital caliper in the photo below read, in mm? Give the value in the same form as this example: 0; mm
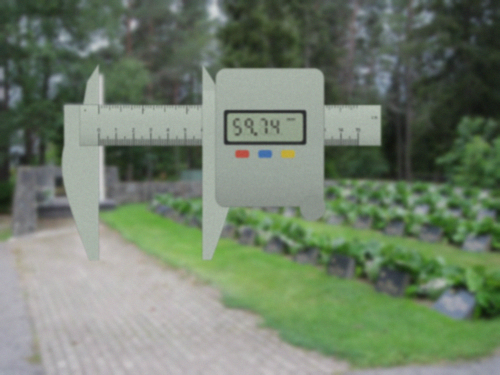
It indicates 59.74; mm
